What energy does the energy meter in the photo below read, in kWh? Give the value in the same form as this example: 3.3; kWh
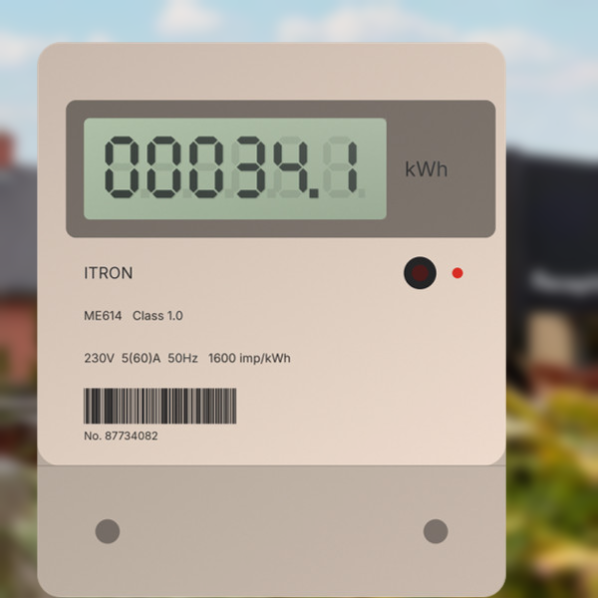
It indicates 34.1; kWh
